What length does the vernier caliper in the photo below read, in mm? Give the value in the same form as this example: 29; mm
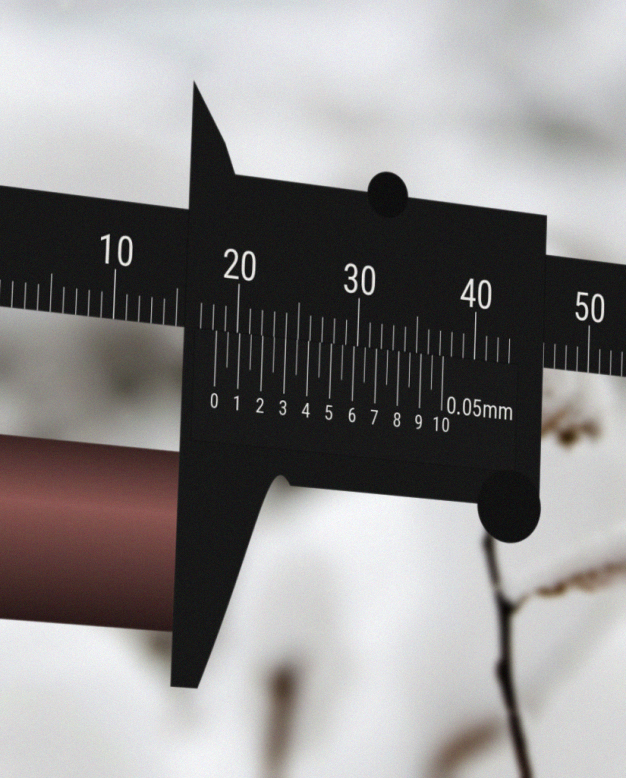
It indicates 18.3; mm
